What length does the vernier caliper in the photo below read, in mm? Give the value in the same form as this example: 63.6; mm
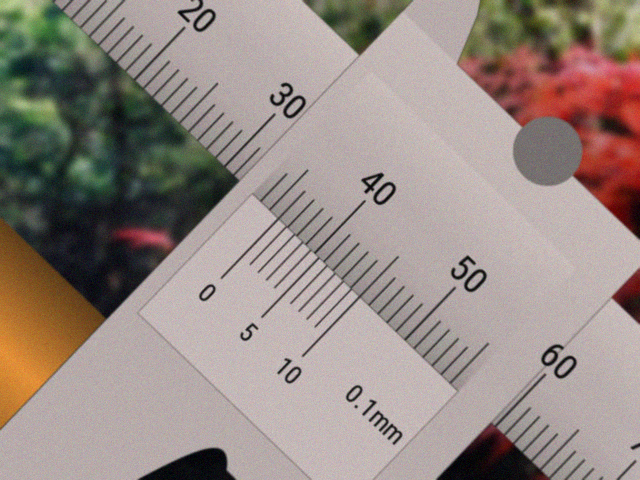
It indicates 36.0; mm
